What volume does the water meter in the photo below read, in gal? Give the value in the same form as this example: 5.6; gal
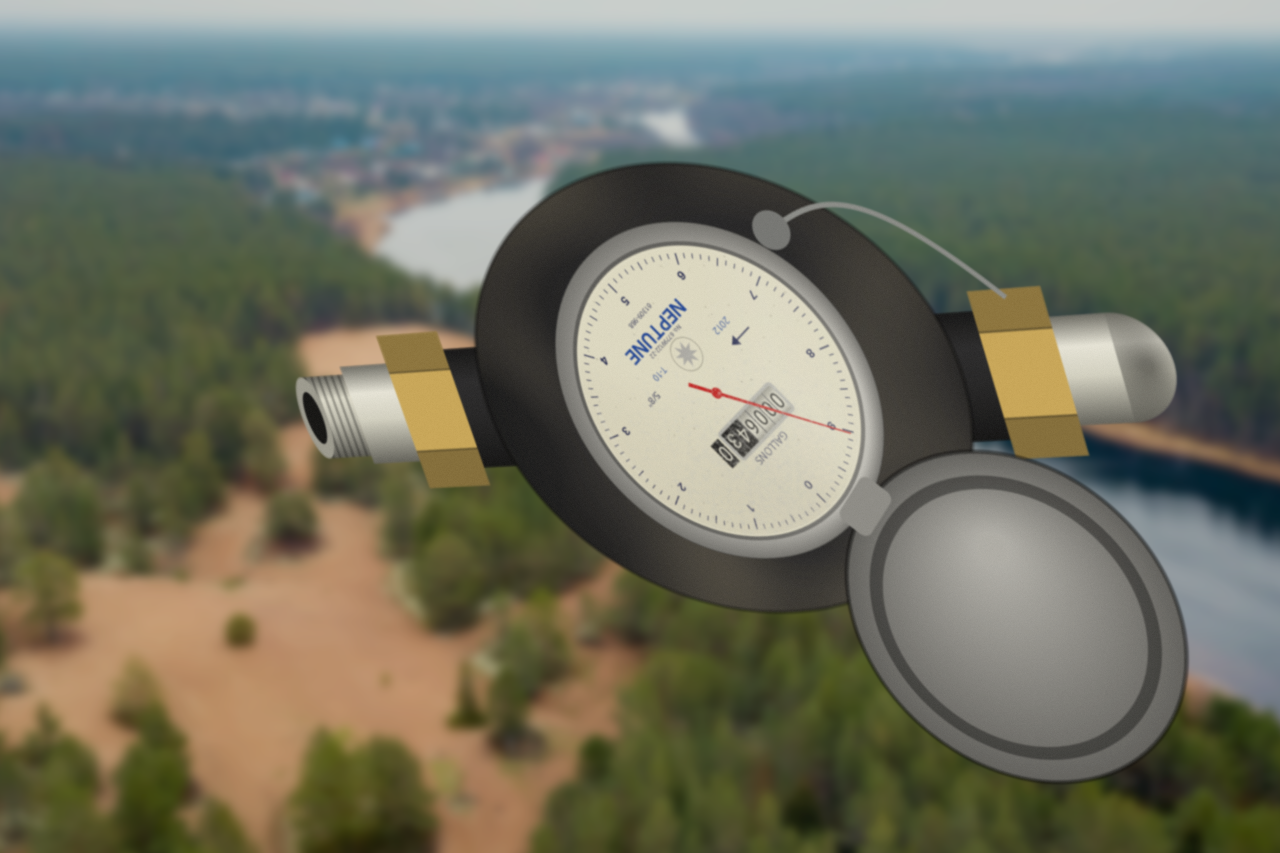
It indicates 6429.0; gal
